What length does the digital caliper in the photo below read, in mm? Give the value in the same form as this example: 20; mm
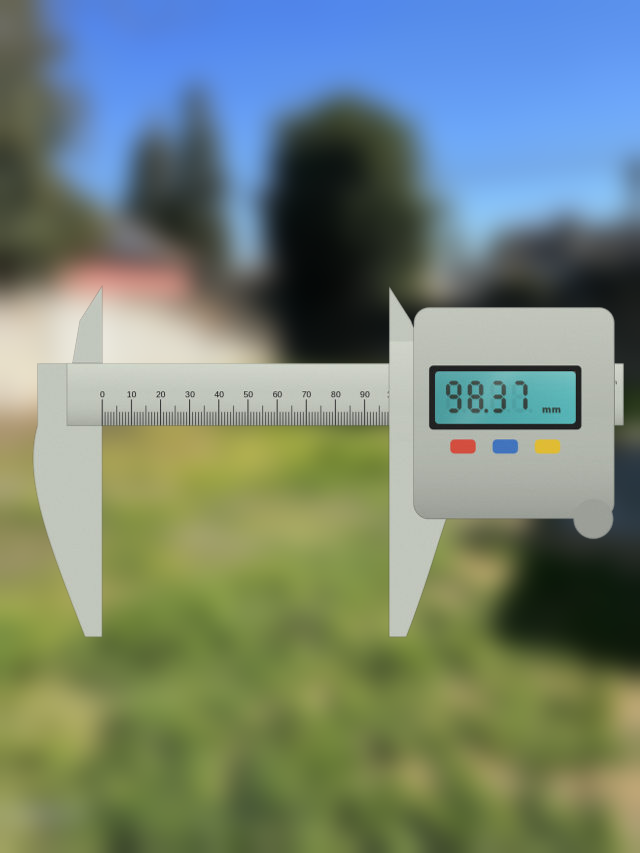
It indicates 98.37; mm
